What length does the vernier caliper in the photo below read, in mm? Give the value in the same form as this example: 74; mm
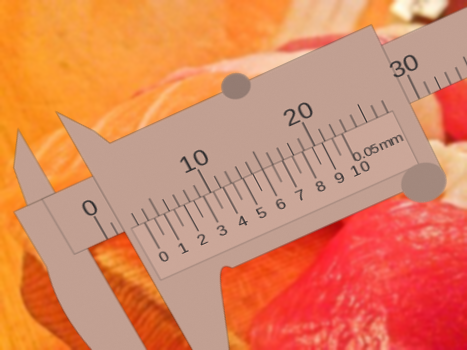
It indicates 3.6; mm
